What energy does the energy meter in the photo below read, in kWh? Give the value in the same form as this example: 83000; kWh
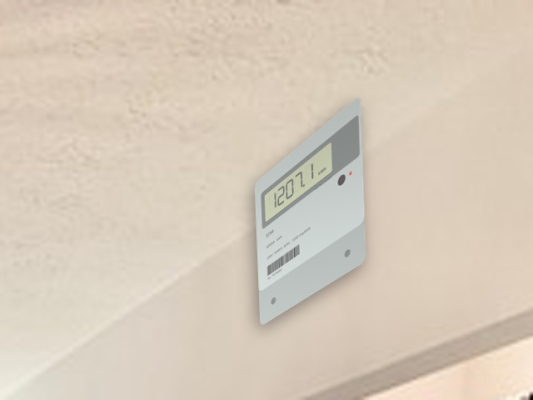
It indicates 1207.1; kWh
